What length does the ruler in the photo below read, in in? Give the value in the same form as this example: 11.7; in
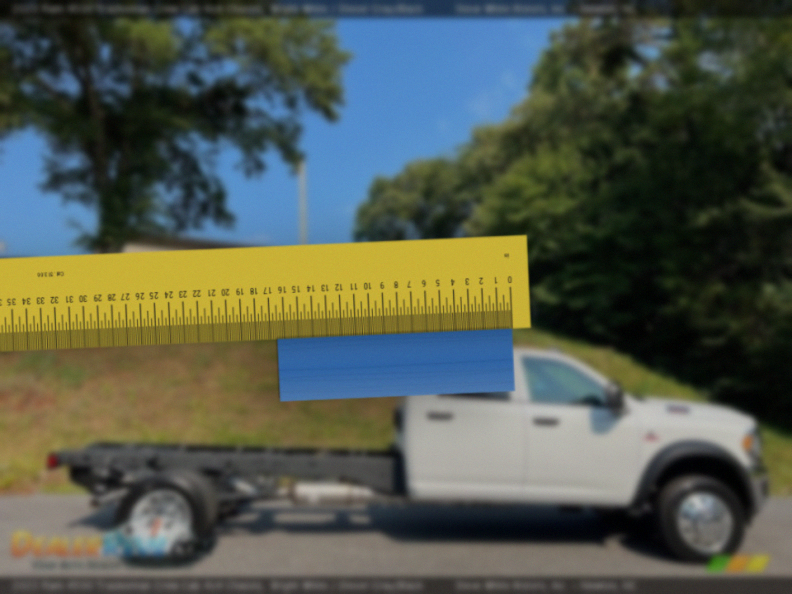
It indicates 16.5; in
